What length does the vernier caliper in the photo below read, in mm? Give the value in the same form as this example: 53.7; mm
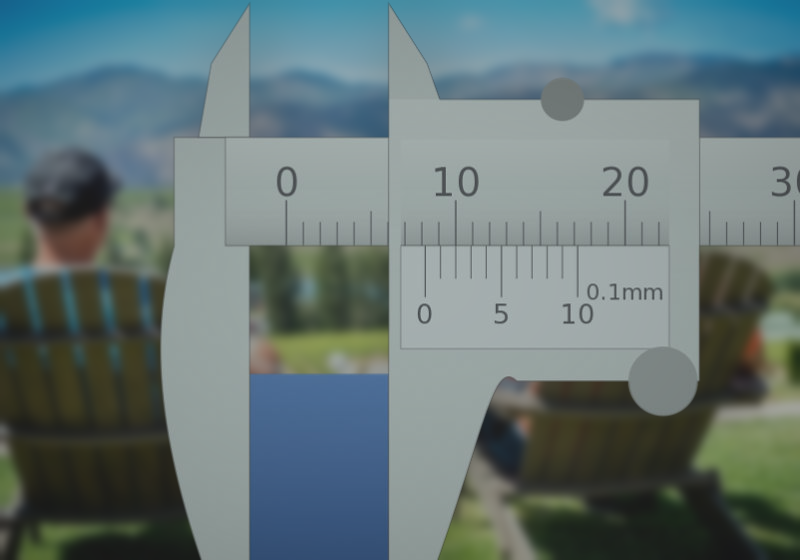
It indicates 8.2; mm
